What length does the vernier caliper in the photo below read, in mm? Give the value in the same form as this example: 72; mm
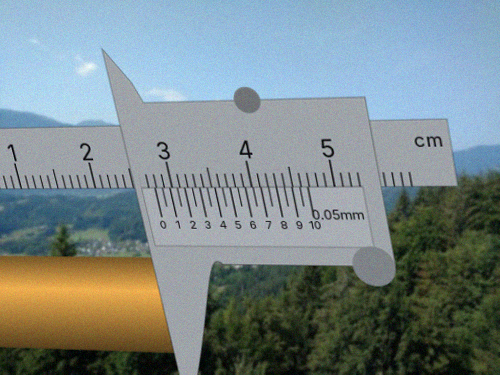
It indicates 27.8; mm
